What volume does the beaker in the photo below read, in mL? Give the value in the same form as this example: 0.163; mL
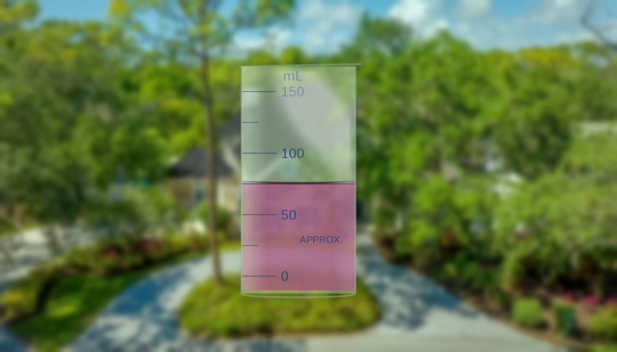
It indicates 75; mL
